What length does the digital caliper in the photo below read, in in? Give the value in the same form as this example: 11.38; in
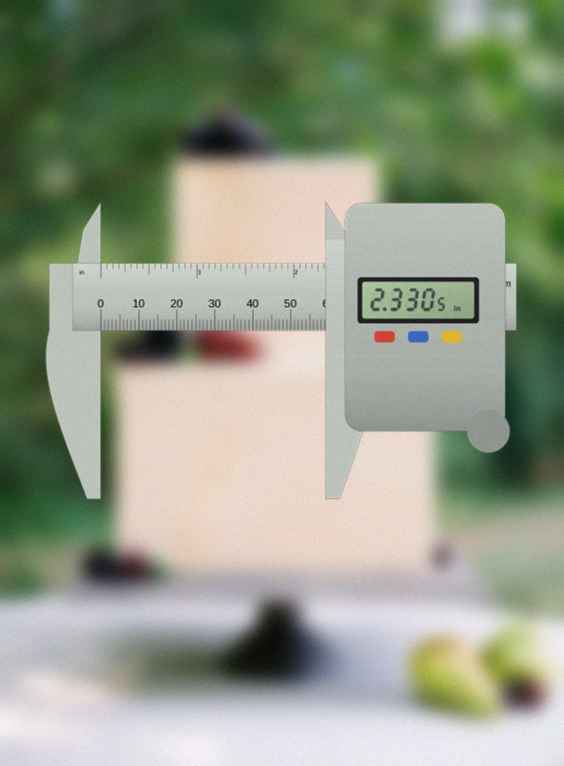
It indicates 2.3305; in
